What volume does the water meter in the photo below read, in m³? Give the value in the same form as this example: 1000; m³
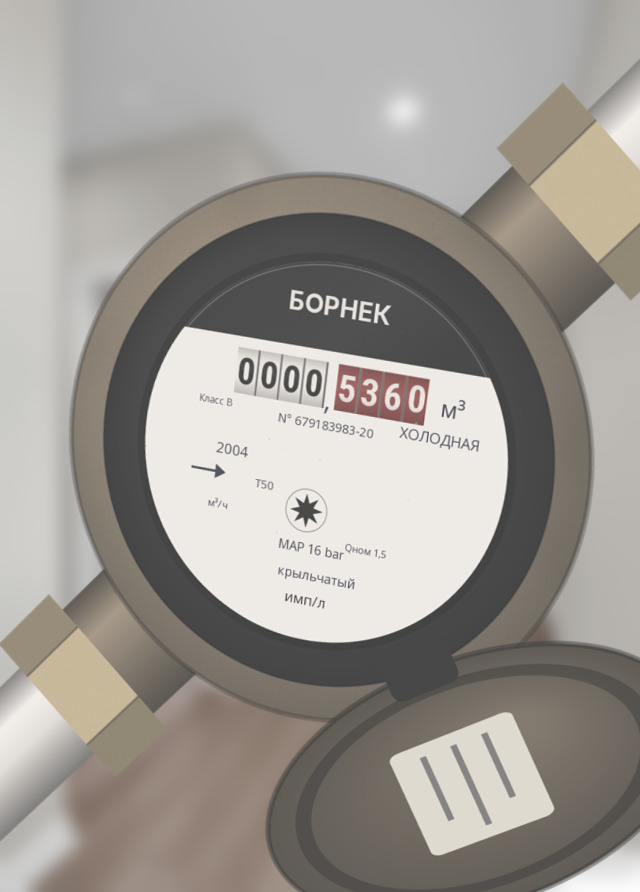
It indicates 0.5360; m³
